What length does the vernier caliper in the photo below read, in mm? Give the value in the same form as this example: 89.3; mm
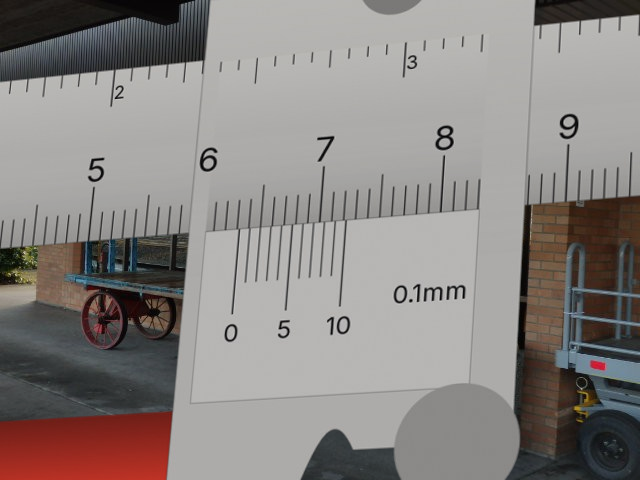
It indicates 63.2; mm
